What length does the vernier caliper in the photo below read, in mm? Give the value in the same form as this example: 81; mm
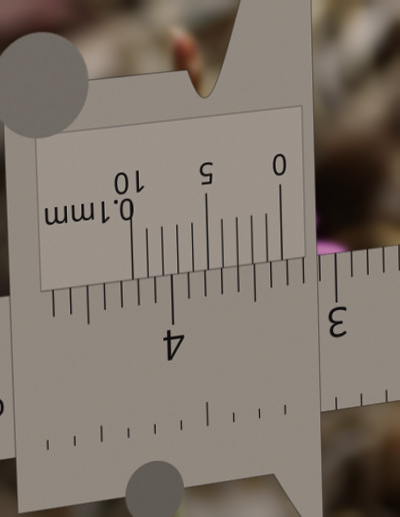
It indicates 33.3; mm
